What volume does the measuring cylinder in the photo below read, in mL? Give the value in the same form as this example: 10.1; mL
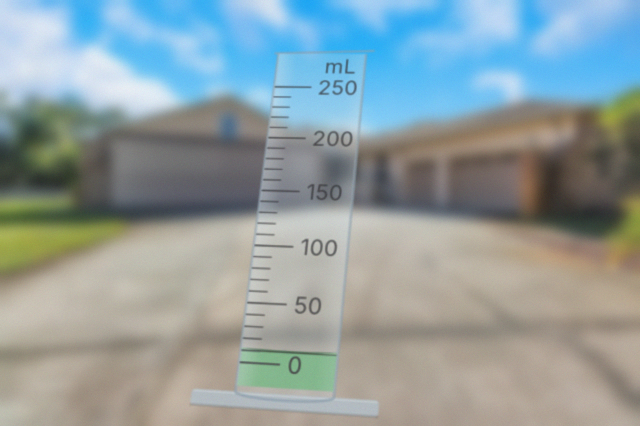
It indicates 10; mL
